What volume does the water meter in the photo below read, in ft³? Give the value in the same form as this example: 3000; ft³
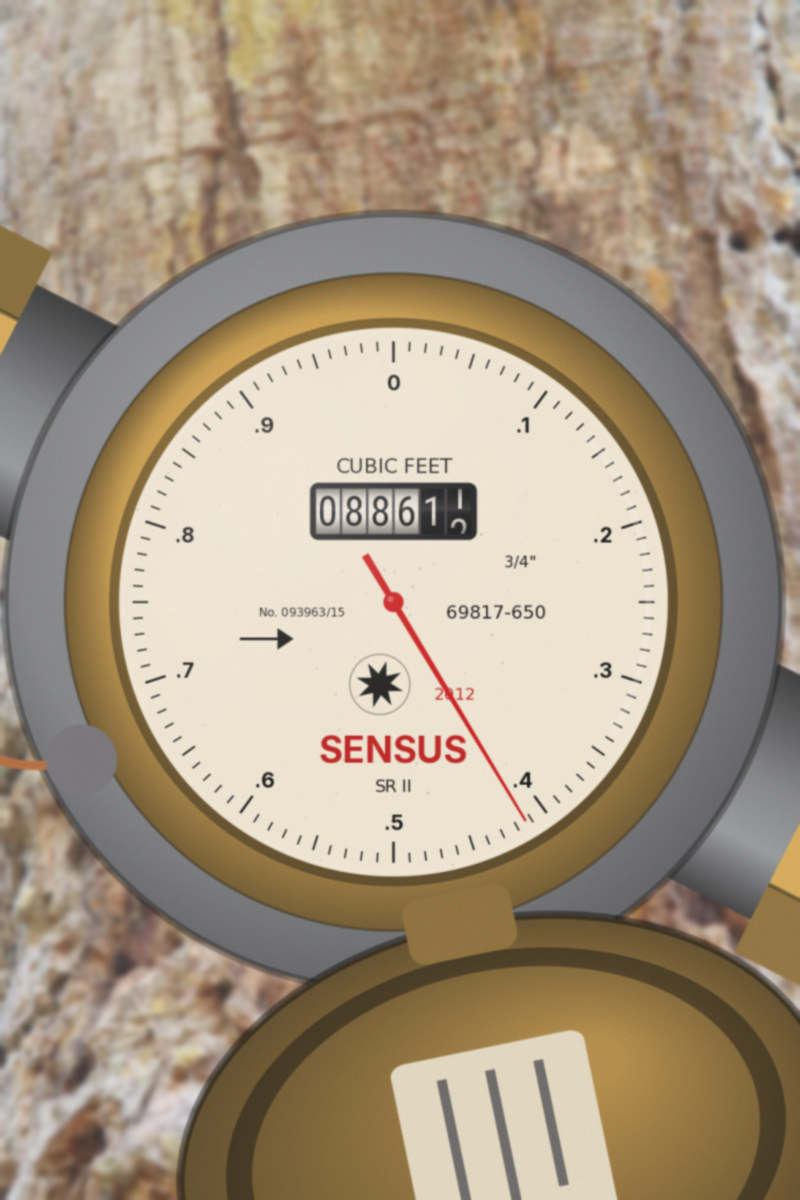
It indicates 88611.41; ft³
